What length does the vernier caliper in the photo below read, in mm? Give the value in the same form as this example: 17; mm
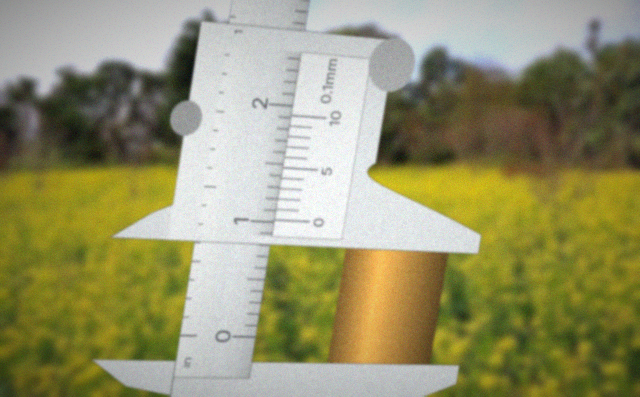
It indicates 10.2; mm
